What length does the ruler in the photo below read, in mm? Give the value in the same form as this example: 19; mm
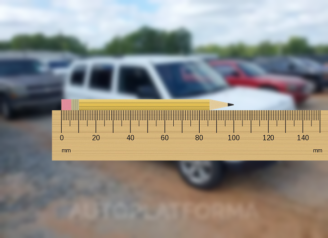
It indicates 100; mm
